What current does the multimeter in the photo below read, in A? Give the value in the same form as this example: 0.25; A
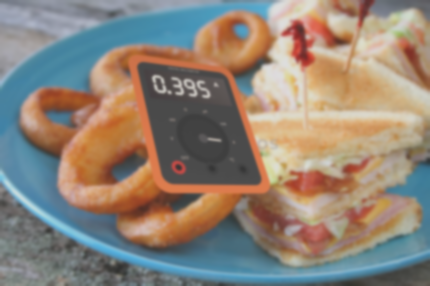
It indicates 0.395; A
